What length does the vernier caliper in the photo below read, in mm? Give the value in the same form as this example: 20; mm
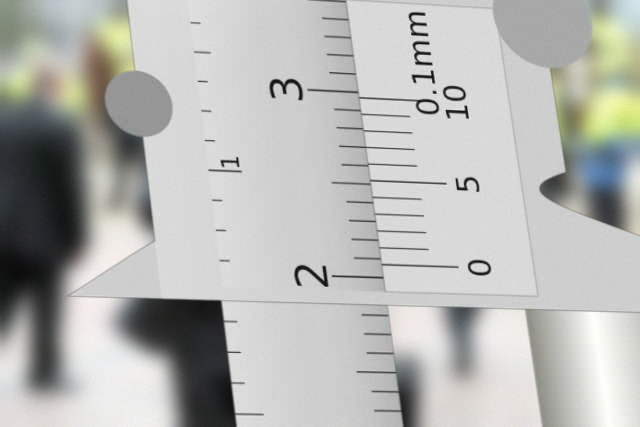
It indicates 20.7; mm
